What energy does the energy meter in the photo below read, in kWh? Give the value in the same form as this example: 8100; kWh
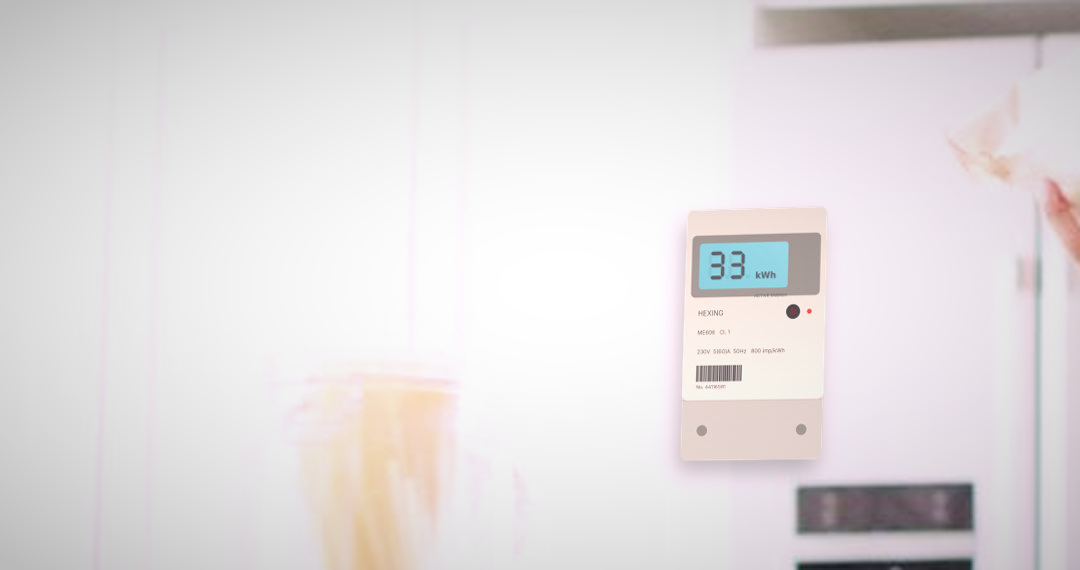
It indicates 33; kWh
